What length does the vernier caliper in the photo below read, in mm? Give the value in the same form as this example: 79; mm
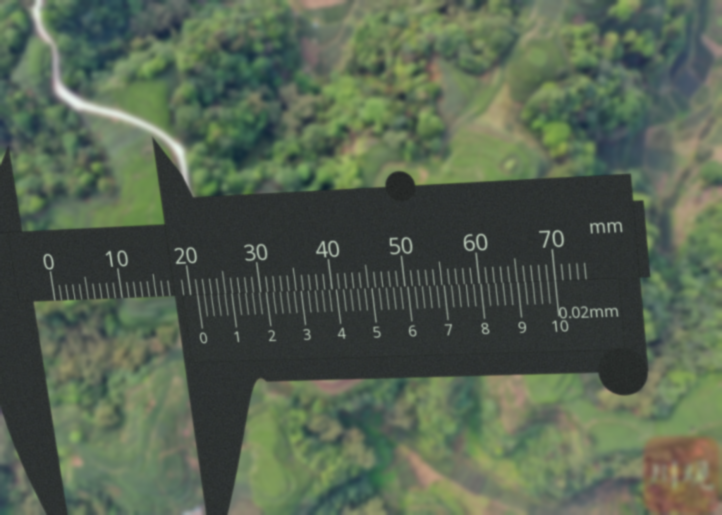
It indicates 21.0; mm
